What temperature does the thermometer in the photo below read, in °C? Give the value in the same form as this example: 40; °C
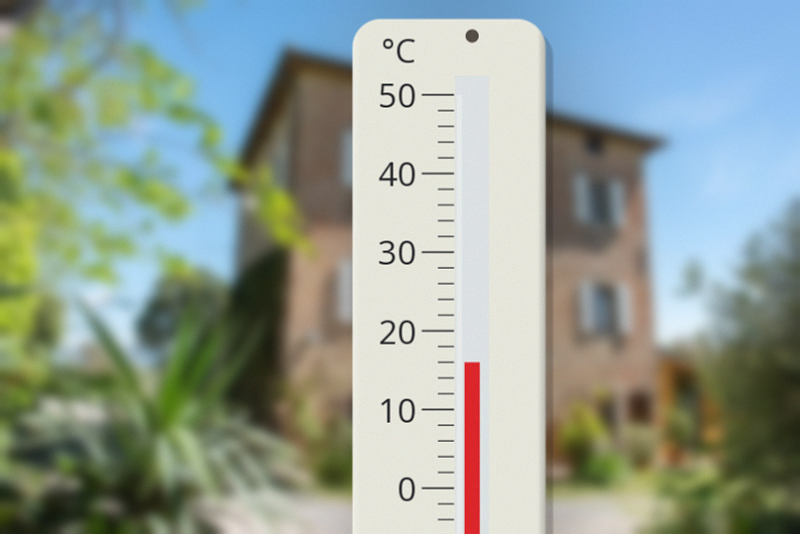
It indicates 16; °C
